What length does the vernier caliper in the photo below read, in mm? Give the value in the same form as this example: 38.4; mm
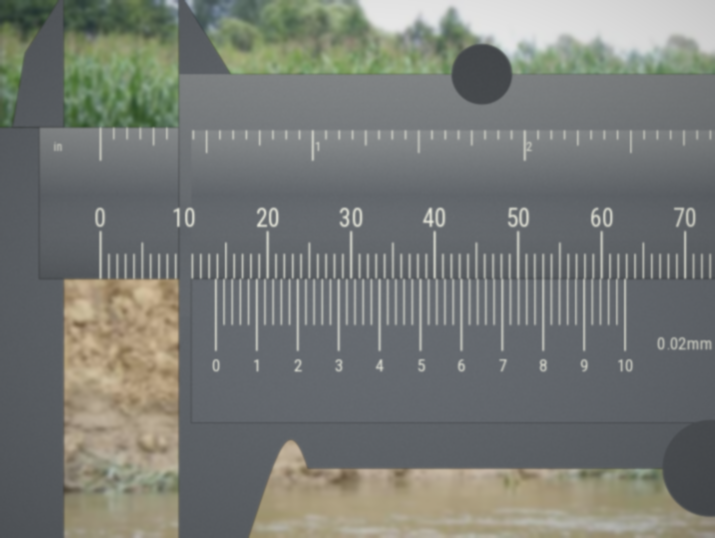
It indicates 13.8; mm
